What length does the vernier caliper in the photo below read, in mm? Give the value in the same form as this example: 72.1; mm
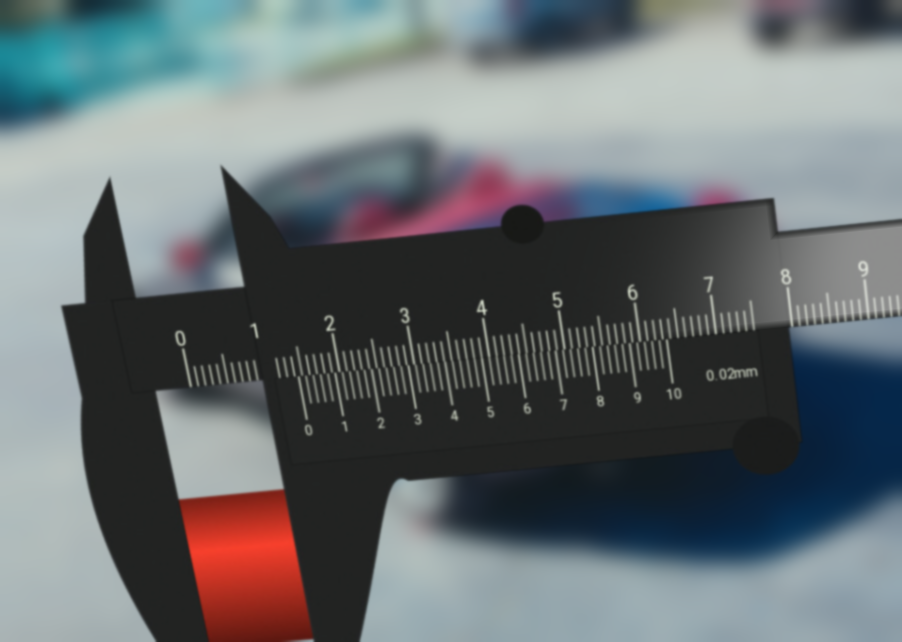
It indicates 14.5; mm
